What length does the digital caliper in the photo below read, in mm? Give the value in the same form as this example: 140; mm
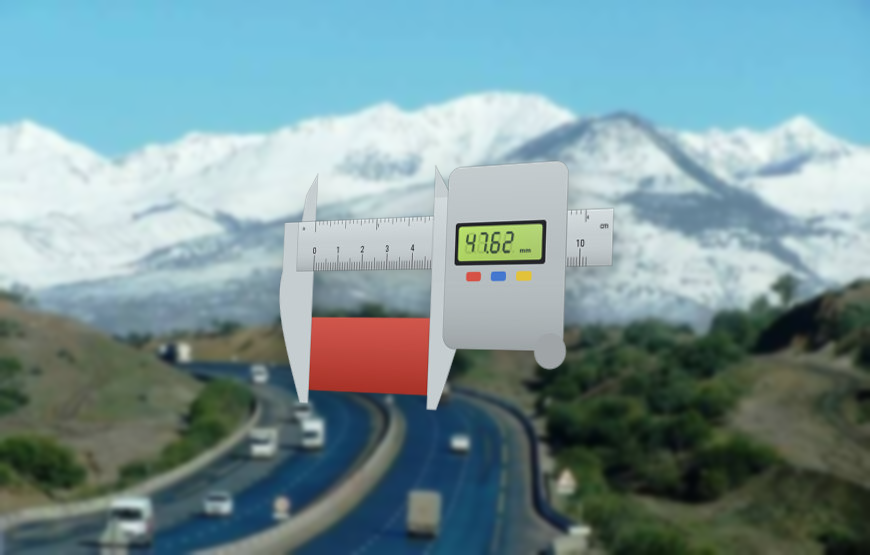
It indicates 47.62; mm
